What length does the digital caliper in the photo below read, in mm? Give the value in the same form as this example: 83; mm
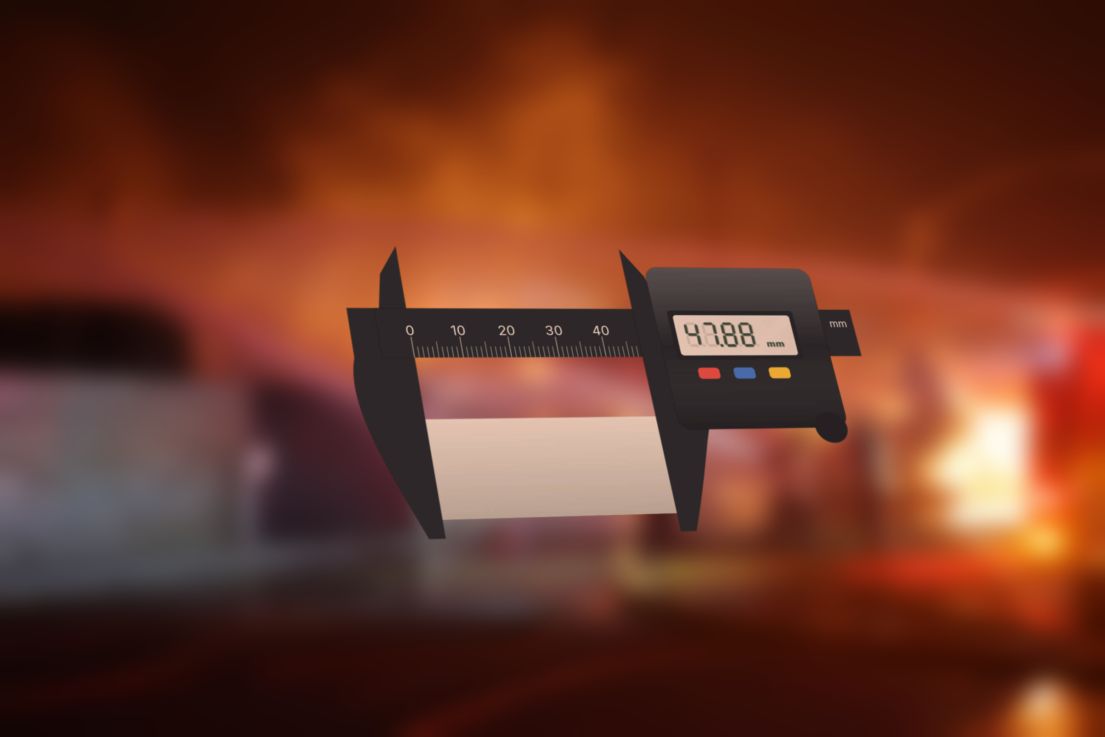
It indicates 47.88; mm
